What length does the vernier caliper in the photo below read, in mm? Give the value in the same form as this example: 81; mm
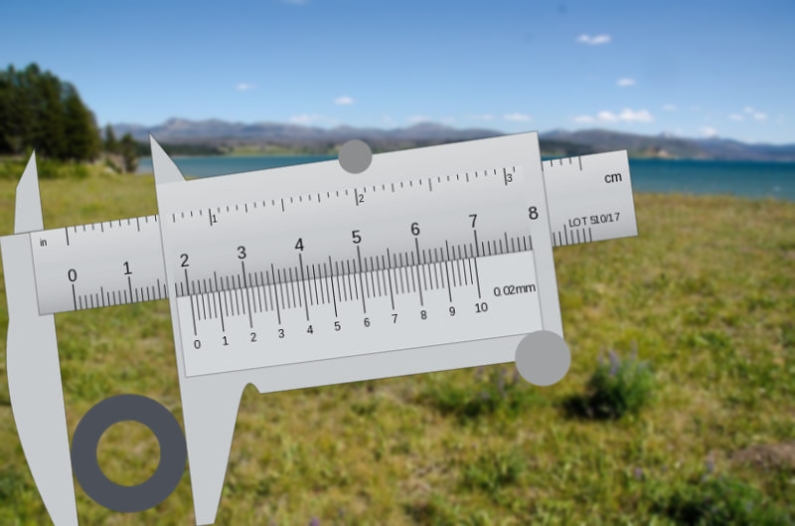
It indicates 20.4; mm
